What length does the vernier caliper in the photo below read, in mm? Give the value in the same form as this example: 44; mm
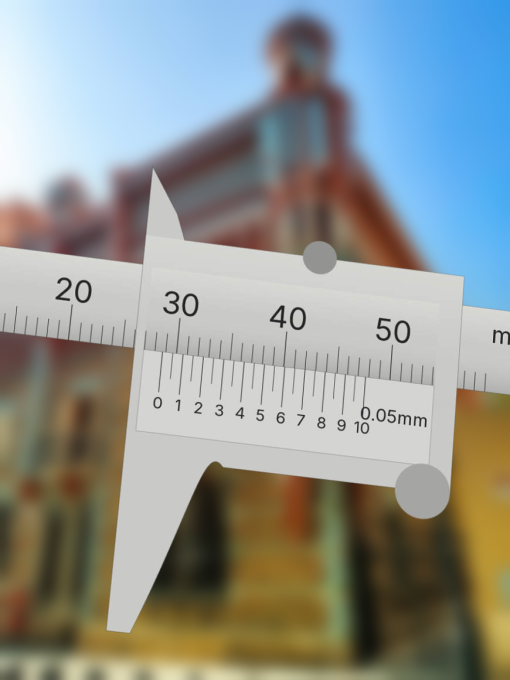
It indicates 28.7; mm
